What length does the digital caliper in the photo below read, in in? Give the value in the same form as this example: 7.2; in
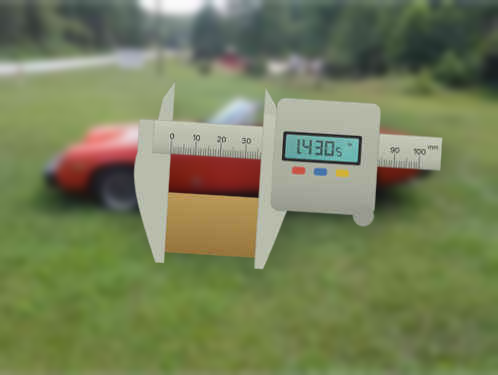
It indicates 1.4305; in
